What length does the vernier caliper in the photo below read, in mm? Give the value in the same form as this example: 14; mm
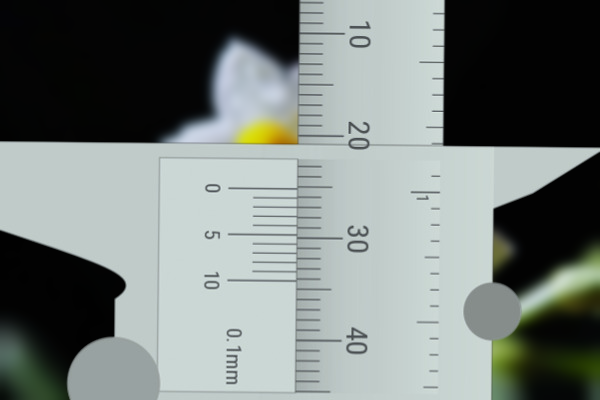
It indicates 25.2; mm
